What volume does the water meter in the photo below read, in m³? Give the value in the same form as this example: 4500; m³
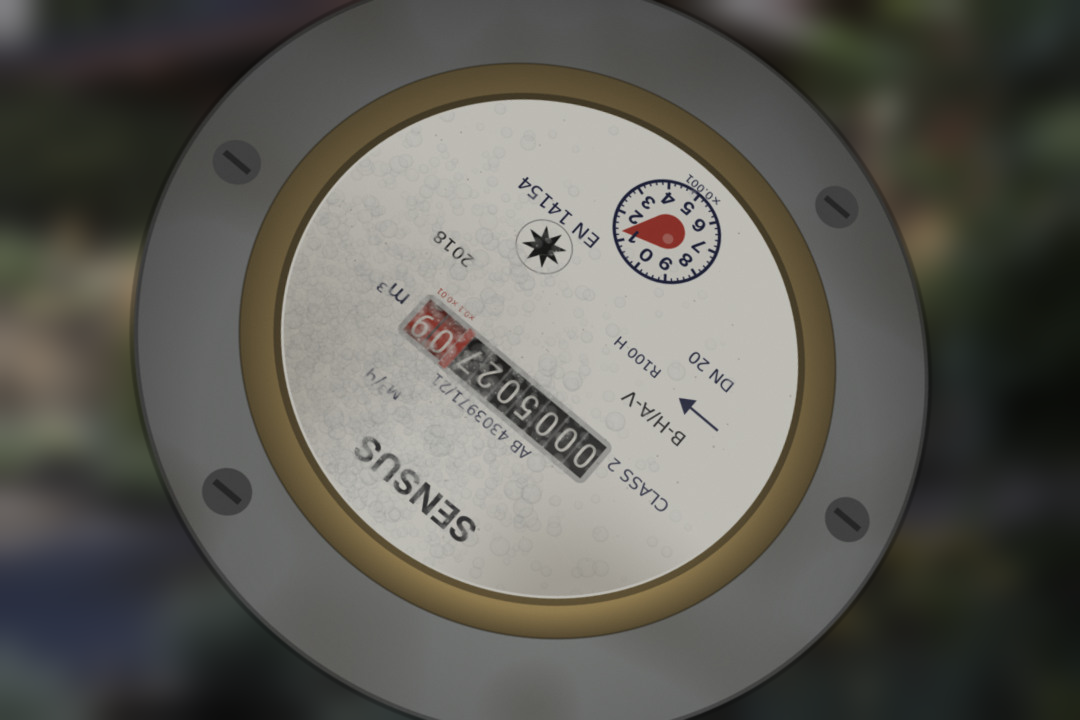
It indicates 5027.091; m³
